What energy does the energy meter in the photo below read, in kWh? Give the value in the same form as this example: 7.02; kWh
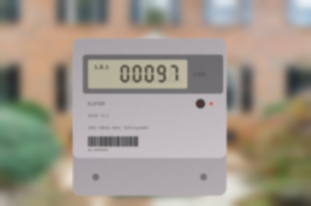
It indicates 97; kWh
